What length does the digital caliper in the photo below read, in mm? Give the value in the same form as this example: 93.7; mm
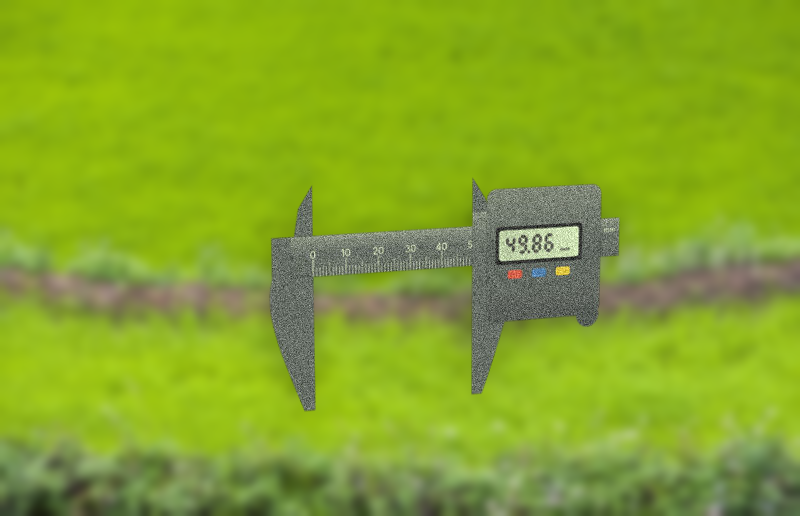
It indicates 49.86; mm
